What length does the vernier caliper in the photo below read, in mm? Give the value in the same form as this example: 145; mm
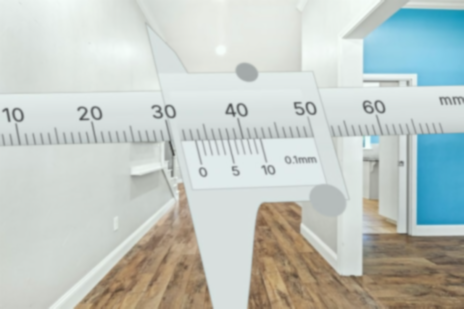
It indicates 33.4; mm
